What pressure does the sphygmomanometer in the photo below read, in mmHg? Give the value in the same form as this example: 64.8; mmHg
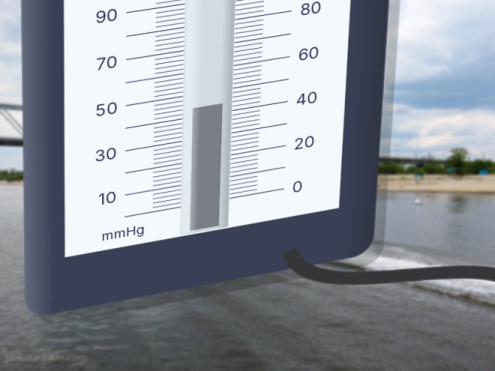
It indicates 44; mmHg
